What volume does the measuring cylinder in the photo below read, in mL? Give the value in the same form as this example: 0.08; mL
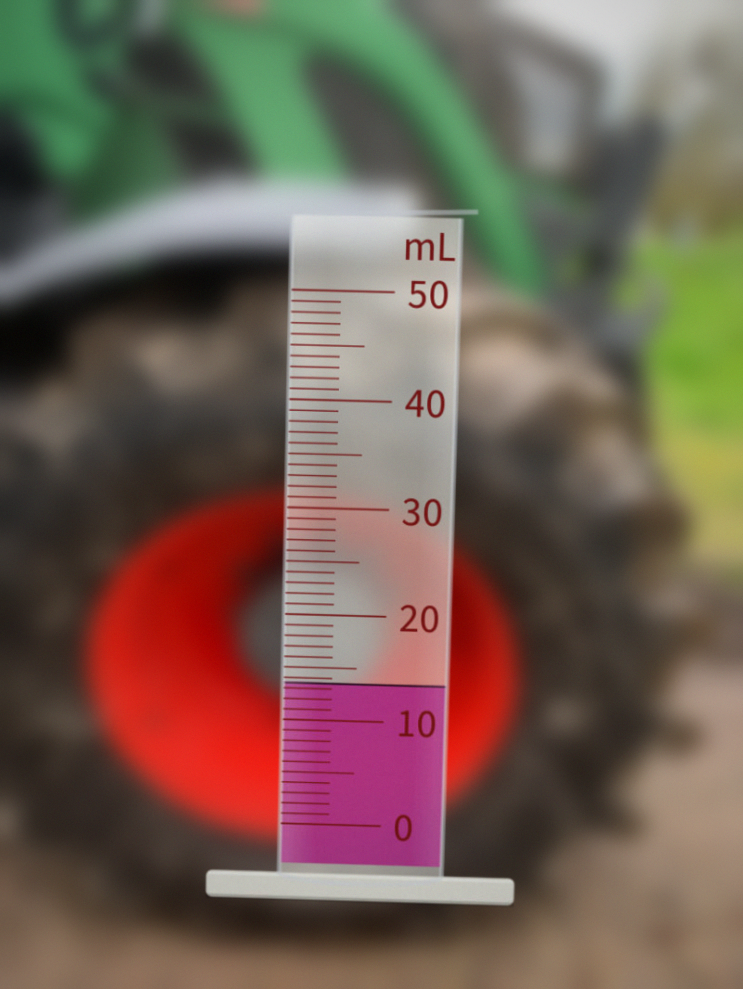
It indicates 13.5; mL
